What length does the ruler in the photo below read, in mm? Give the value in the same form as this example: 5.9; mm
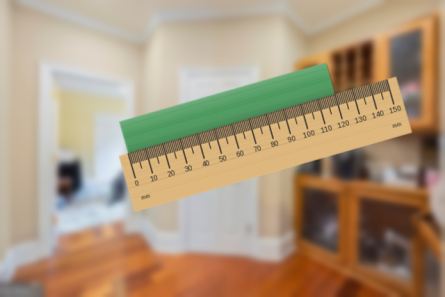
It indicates 120; mm
